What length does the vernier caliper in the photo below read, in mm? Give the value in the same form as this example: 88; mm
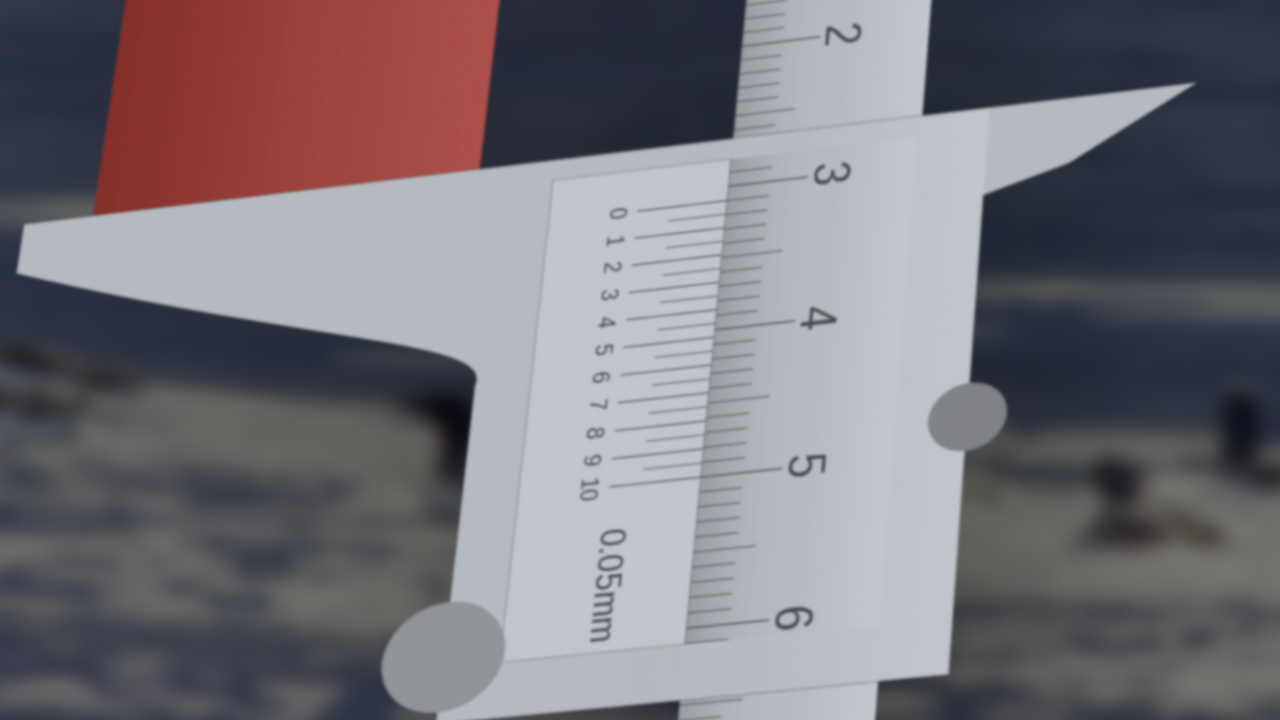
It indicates 31.0; mm
